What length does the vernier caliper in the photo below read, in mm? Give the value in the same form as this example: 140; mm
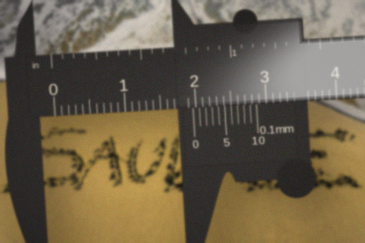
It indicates 19.6; mm
